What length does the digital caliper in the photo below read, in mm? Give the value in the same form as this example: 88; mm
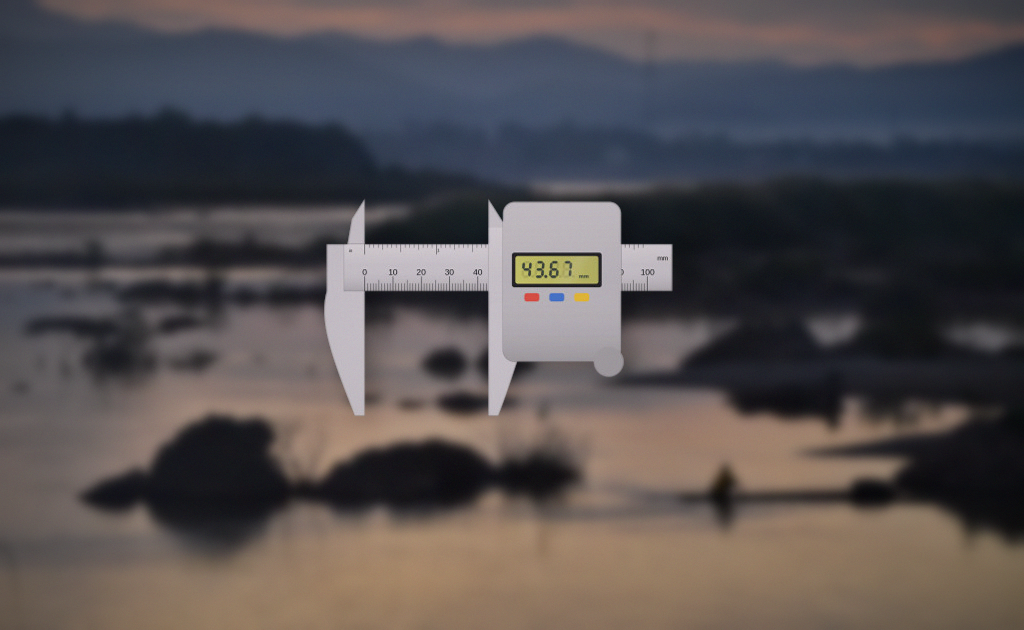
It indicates 43.67; mm
